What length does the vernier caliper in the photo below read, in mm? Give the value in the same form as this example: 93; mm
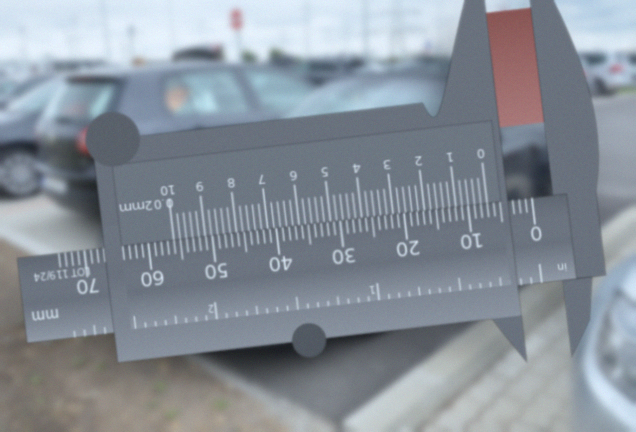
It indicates 7.0; mm
